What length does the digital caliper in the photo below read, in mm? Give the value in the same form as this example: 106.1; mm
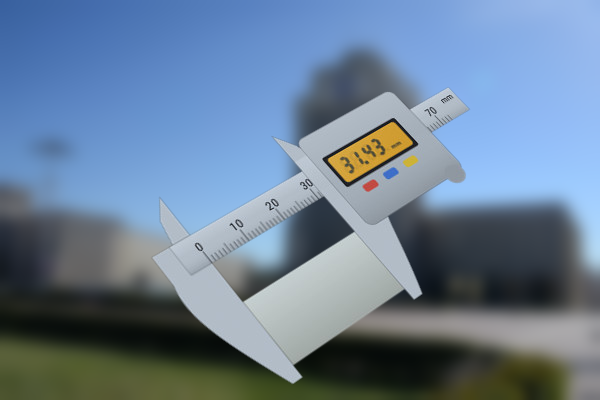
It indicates 31.43; mm
